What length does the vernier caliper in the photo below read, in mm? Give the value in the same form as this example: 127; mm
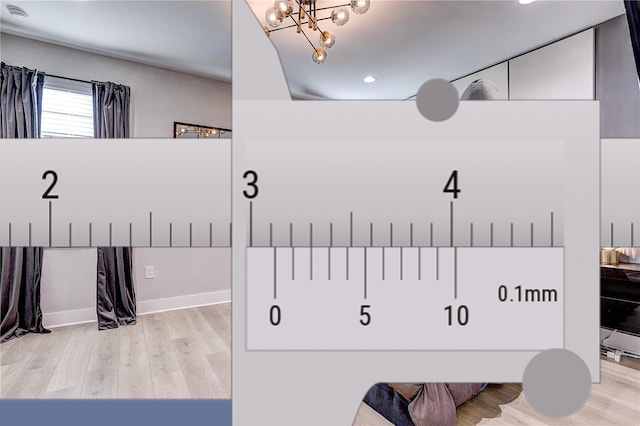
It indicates 31.2; mm
